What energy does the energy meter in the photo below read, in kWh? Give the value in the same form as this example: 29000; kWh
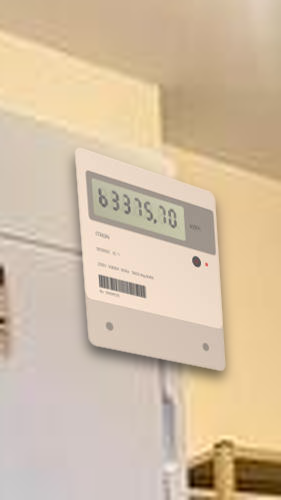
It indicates 63375.70; kWh
